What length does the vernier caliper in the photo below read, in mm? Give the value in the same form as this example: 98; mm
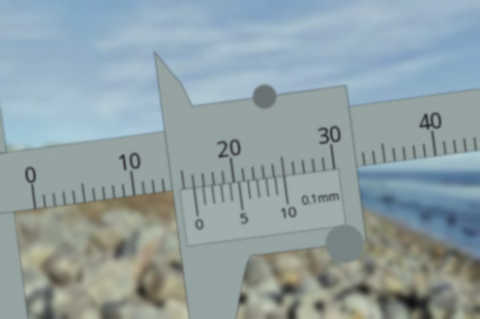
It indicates 16.0; mm
